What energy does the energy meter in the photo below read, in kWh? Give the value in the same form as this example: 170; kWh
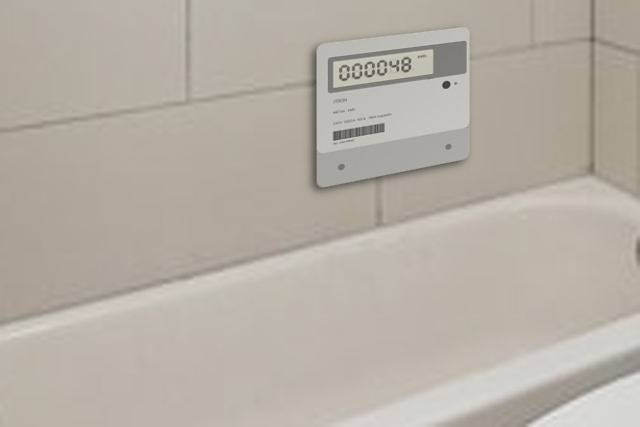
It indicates 48; kWh
